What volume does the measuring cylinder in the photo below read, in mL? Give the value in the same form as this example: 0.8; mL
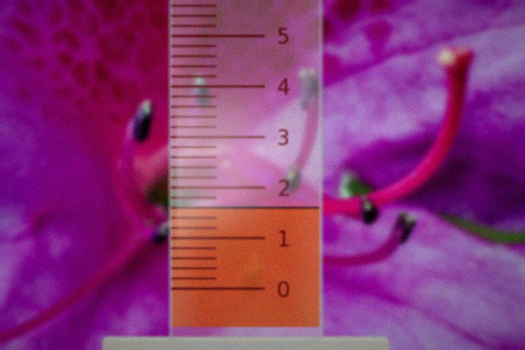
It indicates 1.6; mL
